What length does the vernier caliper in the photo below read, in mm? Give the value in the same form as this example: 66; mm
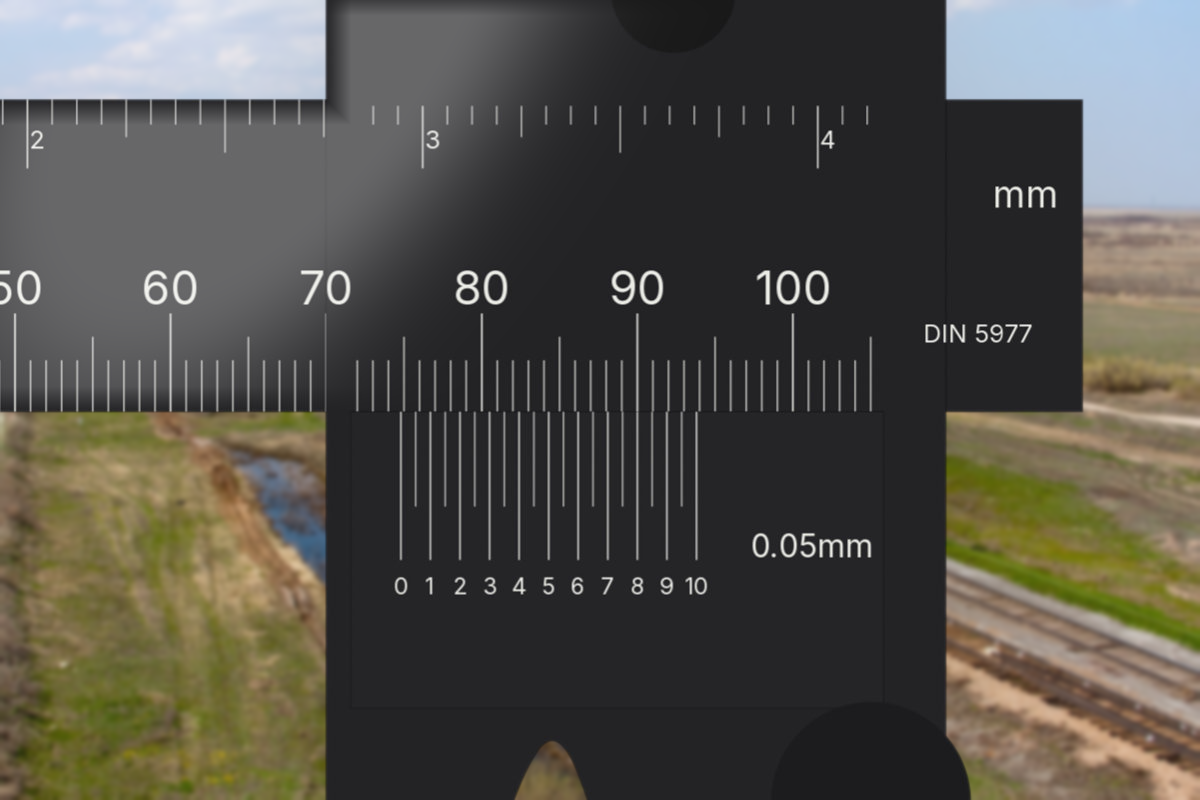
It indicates 74.8; mm
